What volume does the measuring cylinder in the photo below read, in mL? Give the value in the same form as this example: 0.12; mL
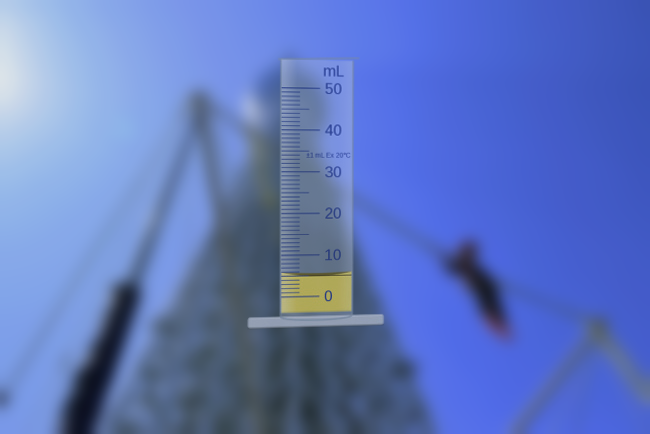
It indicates 5; mL
